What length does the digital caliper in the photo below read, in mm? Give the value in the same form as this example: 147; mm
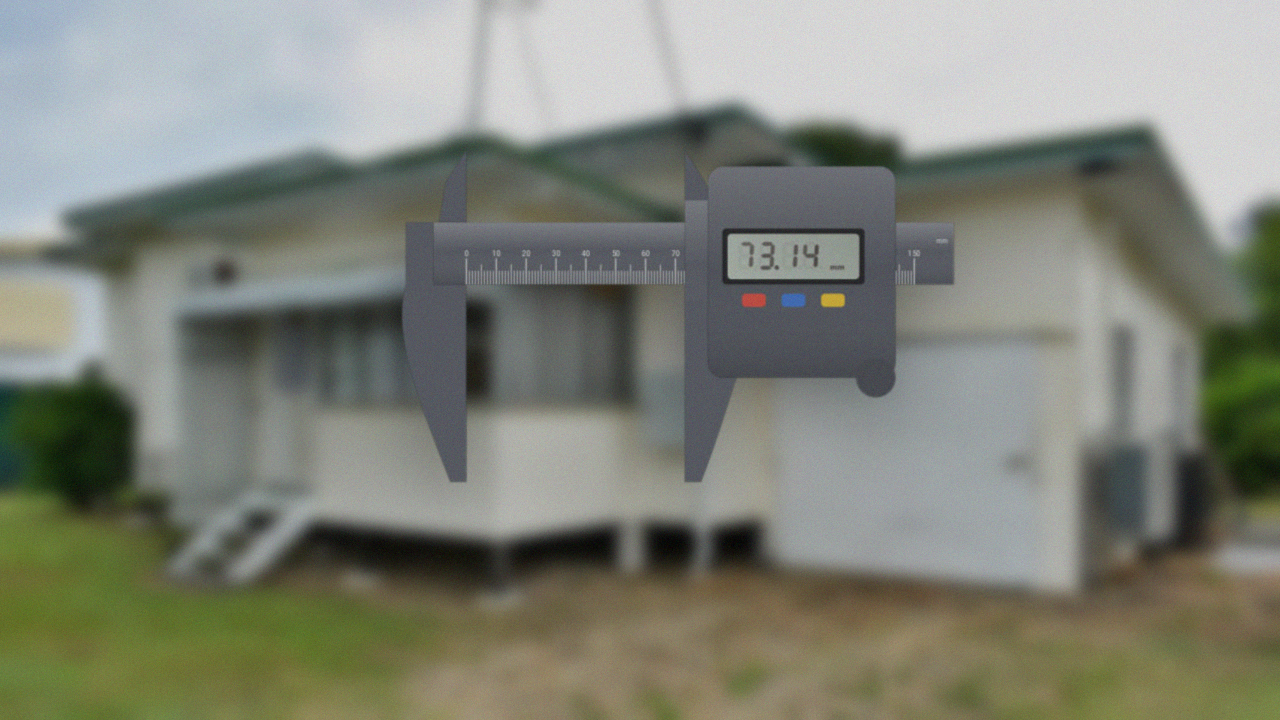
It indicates 73.14; mm
